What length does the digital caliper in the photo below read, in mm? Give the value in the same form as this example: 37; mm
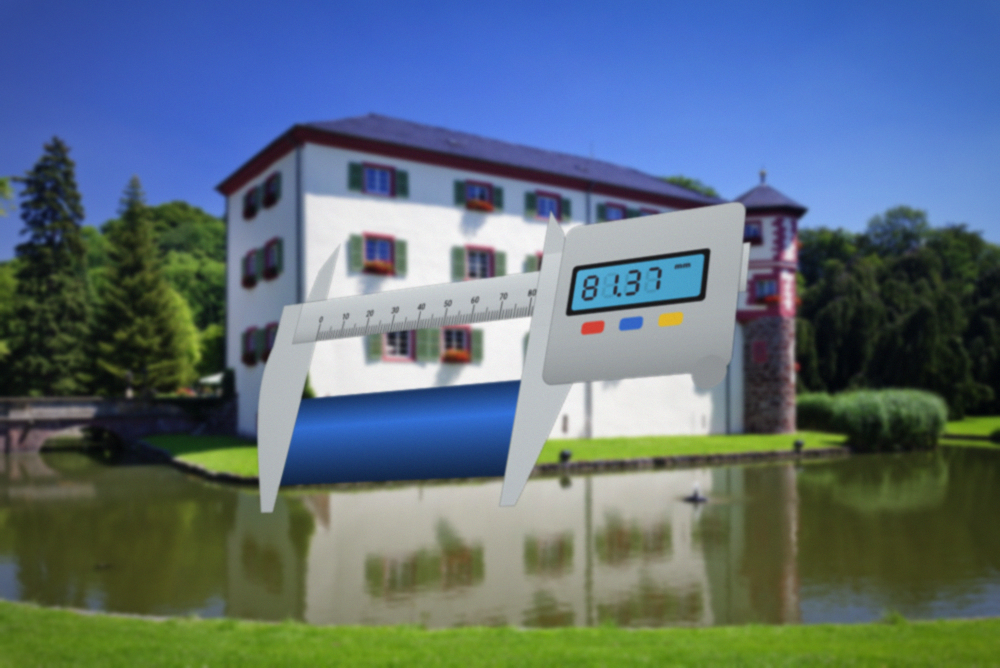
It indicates 81.37; mm
